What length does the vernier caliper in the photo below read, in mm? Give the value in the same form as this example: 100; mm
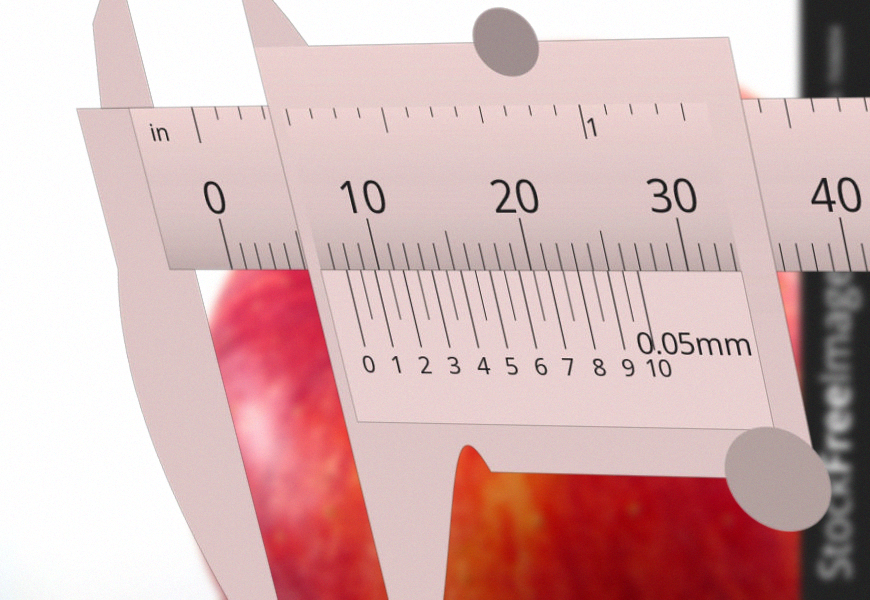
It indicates 7.8; mm
